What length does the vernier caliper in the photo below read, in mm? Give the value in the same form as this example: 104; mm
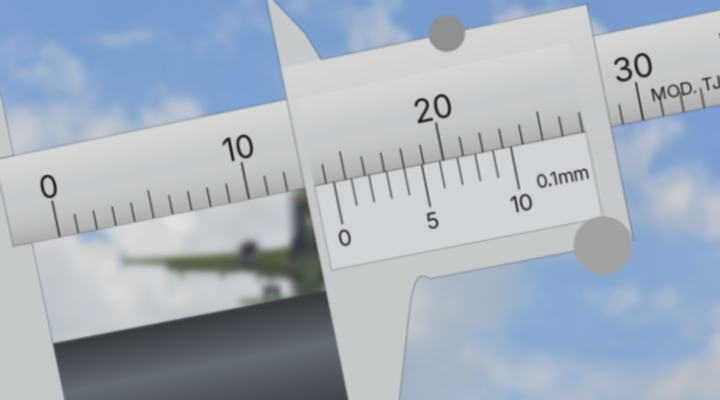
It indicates 14.4; mm
